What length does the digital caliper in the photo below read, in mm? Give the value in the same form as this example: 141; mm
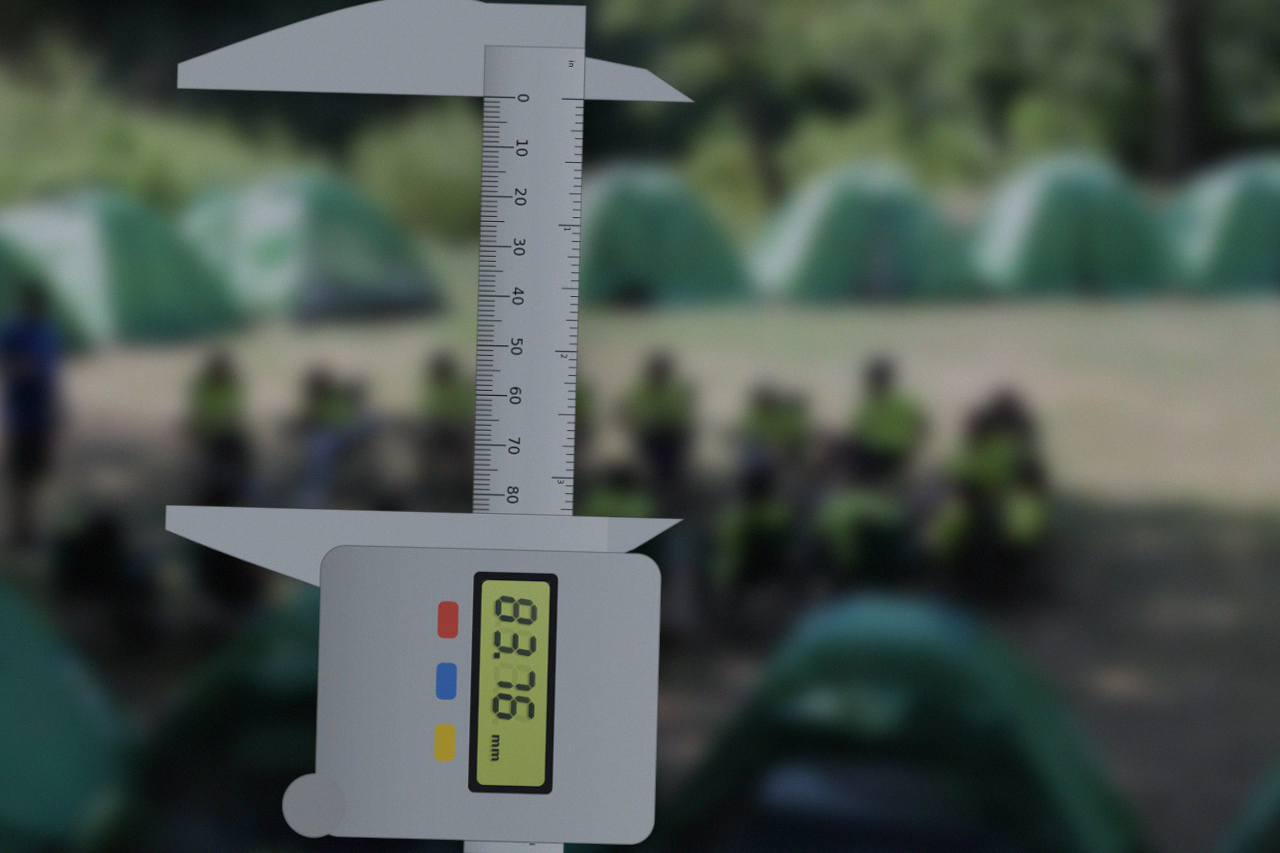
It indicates 83.76; mm
